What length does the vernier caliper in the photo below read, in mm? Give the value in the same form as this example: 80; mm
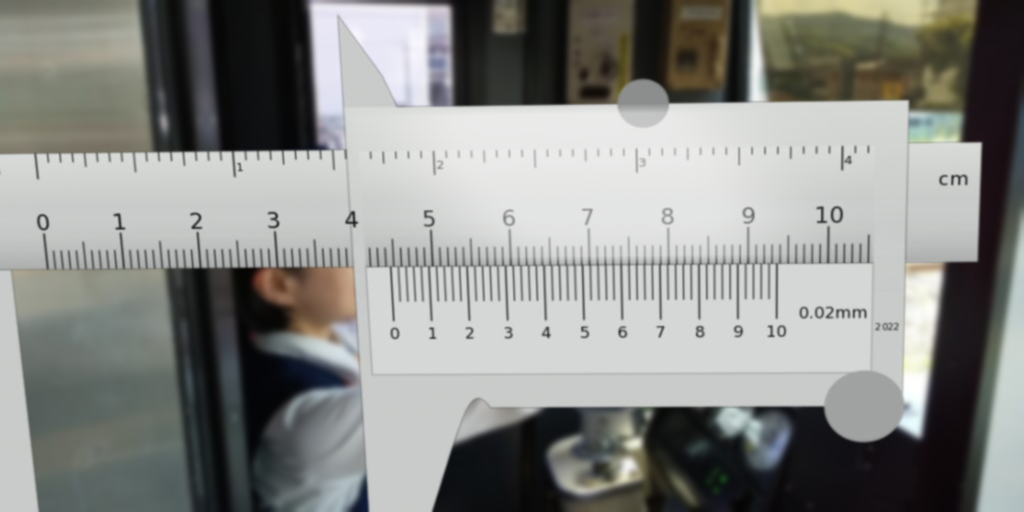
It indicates 44.6; mm
